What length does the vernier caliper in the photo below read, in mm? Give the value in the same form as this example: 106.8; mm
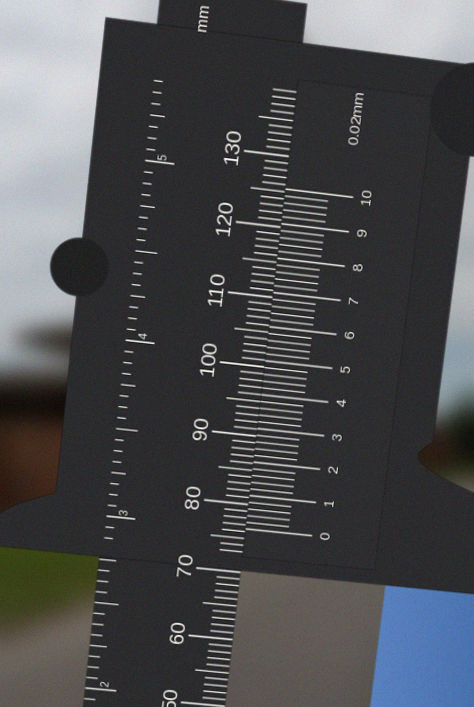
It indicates 76.4; mm
